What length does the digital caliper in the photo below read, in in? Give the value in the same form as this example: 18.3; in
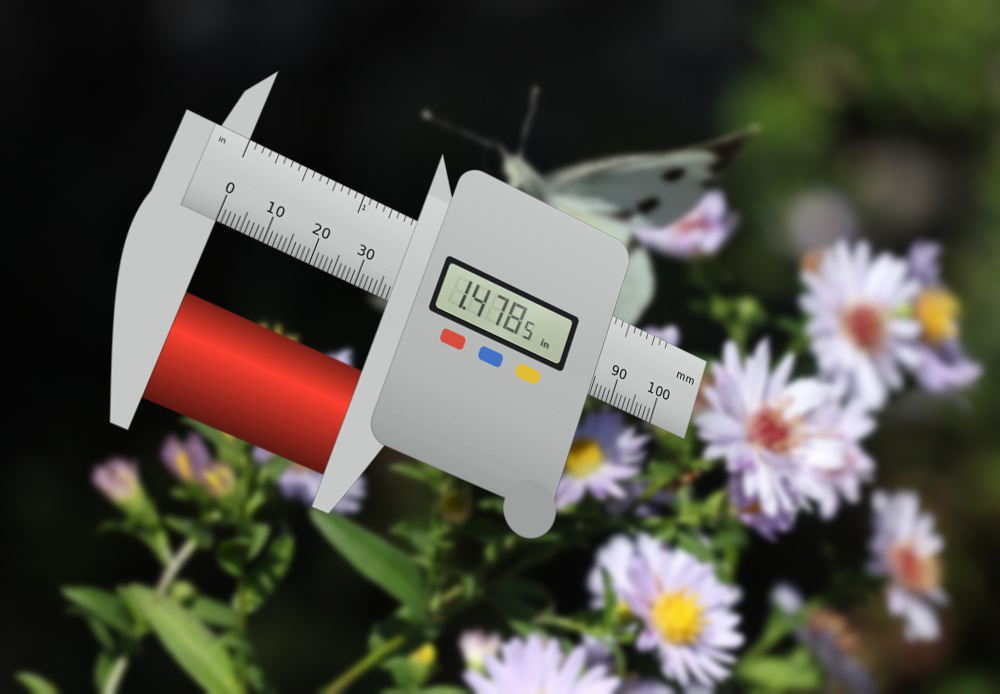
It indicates 1.4785; in
